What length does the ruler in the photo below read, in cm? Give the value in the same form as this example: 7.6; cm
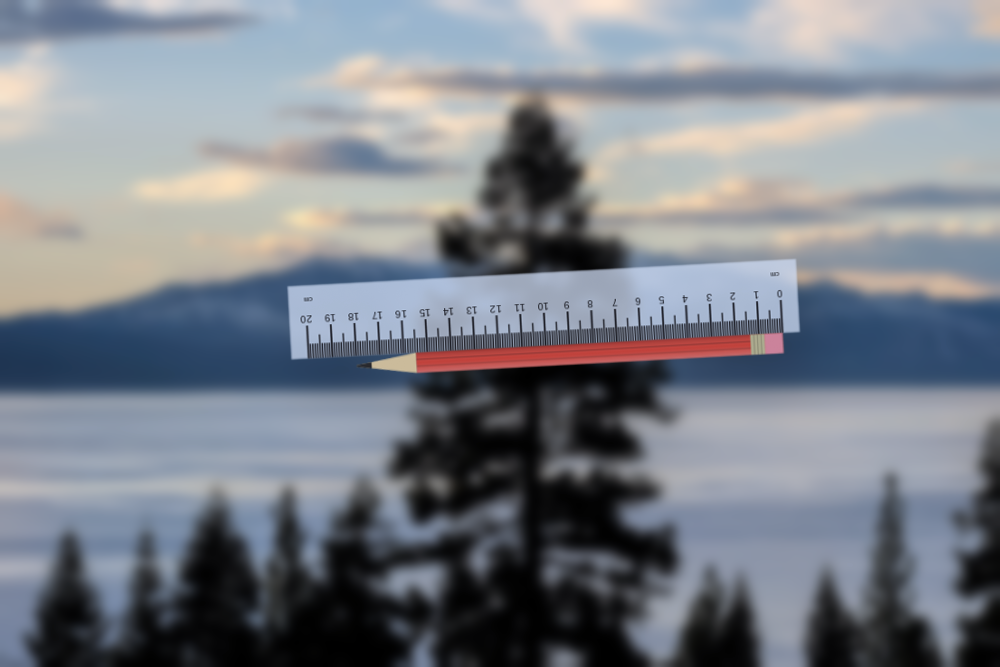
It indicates 18; cm
